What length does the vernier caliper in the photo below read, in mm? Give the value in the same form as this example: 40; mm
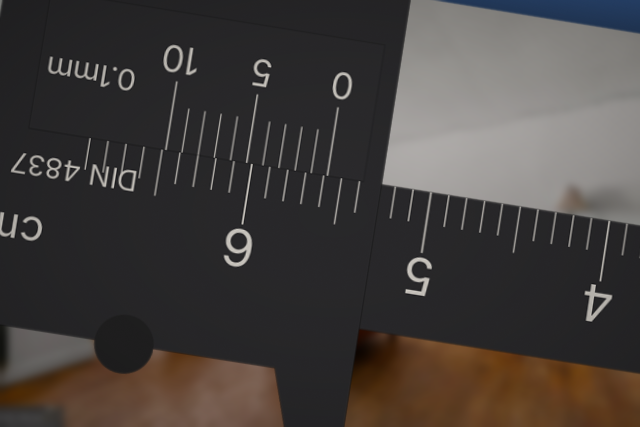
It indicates 55.8; mm
